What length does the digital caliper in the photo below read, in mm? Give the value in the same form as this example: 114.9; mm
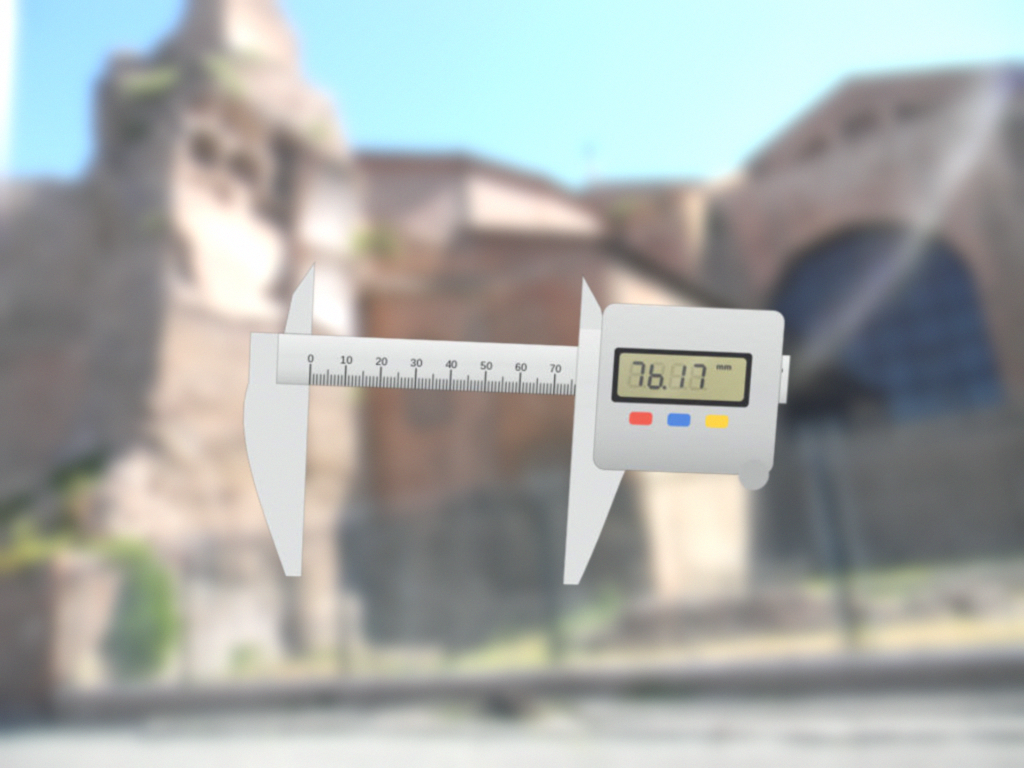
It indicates 76.17; mm
